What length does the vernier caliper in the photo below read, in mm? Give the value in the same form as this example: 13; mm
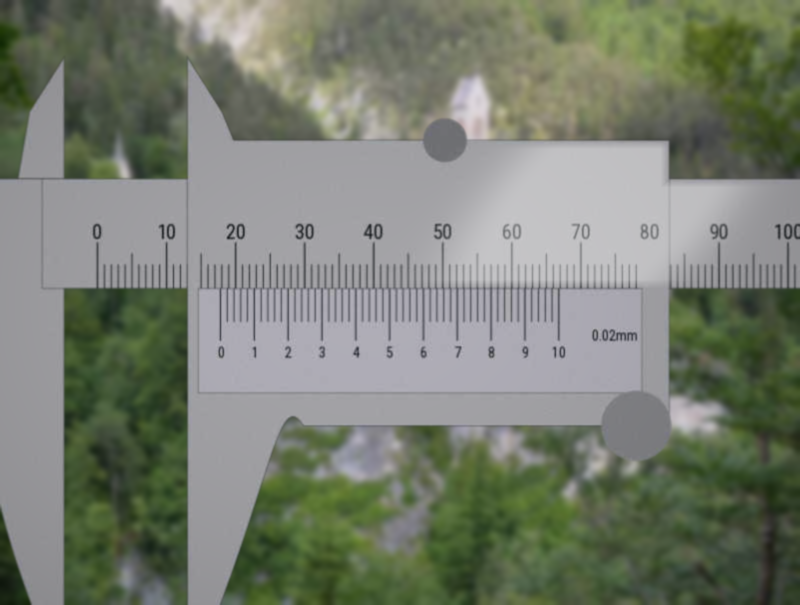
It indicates 17.8; mm
